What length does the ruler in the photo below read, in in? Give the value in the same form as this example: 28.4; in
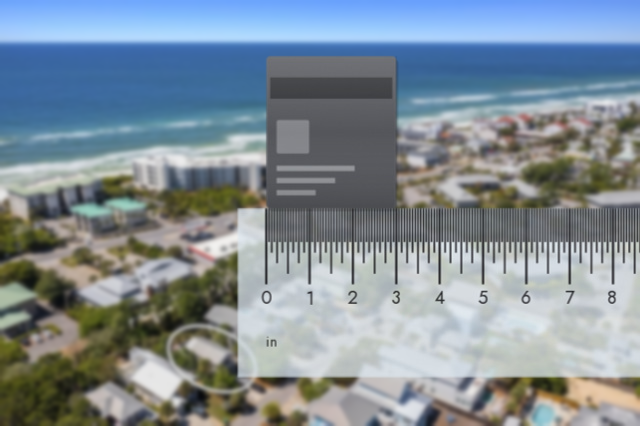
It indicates 3; in
